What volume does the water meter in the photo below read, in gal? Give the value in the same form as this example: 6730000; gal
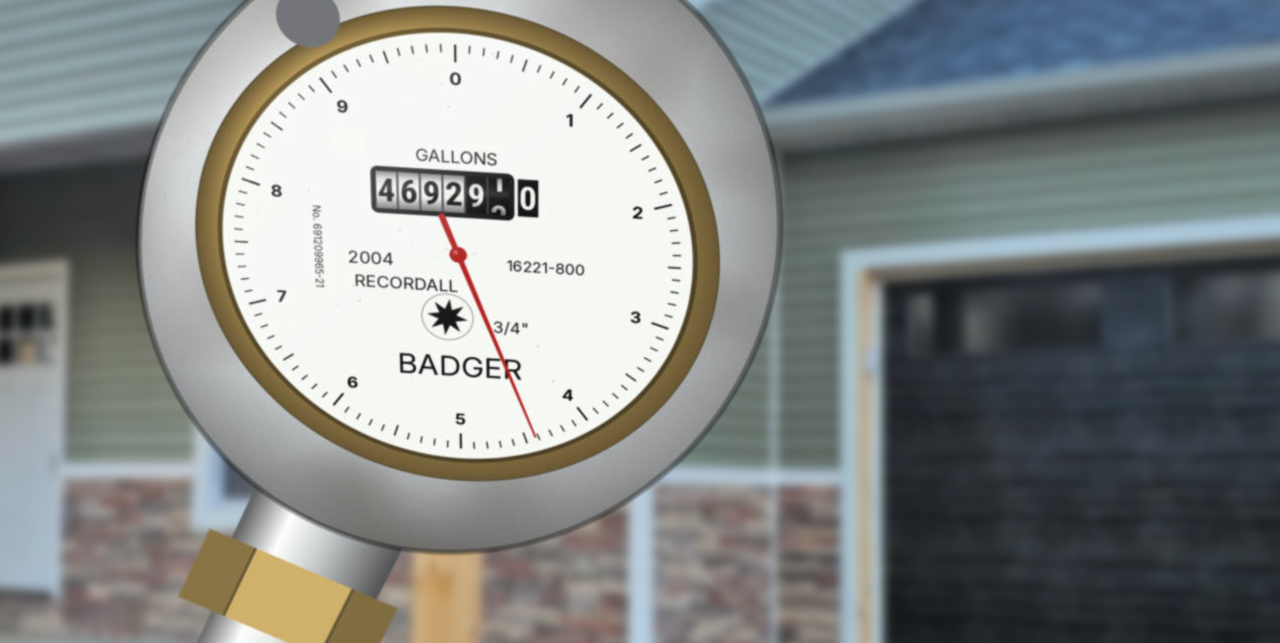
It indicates 4692914.4; gal
